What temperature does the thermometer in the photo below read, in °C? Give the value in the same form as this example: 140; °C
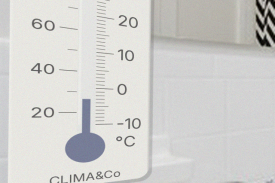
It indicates -3; °C
